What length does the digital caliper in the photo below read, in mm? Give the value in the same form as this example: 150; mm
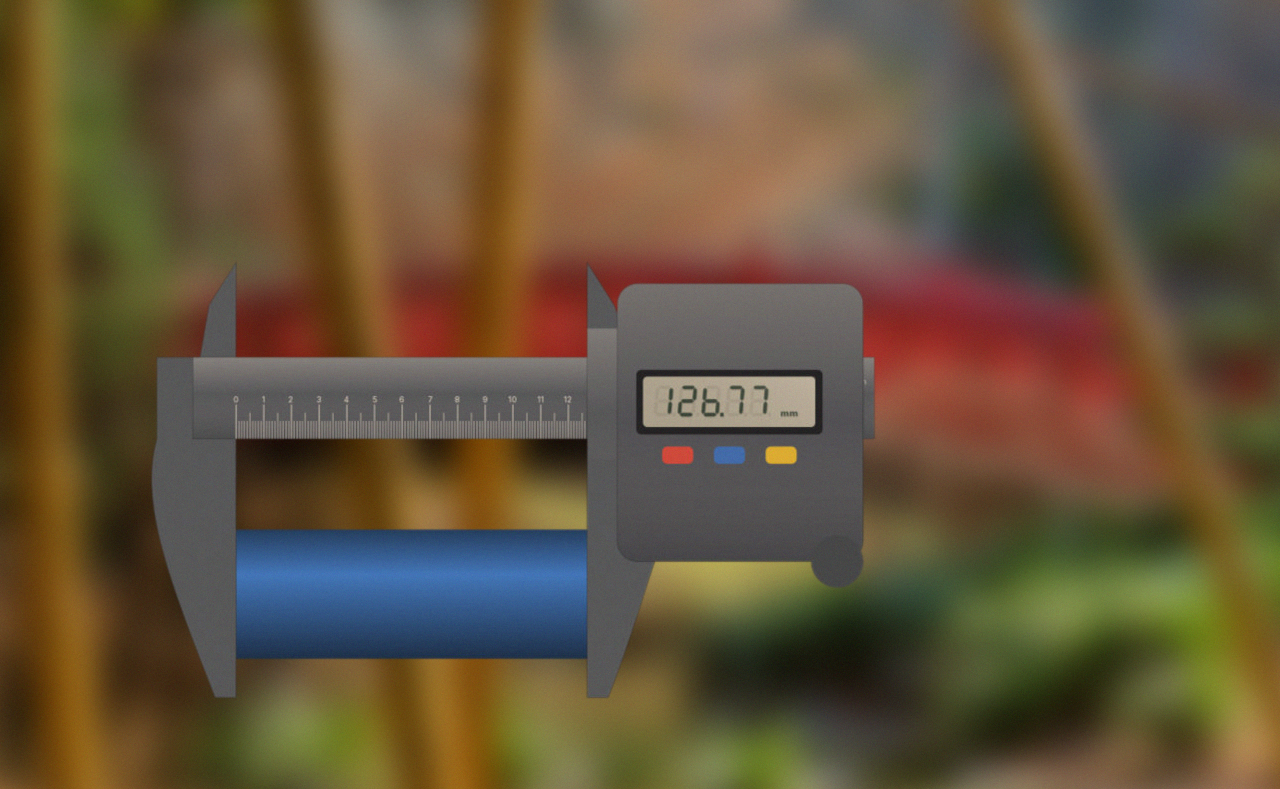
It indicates 126.77; mm
